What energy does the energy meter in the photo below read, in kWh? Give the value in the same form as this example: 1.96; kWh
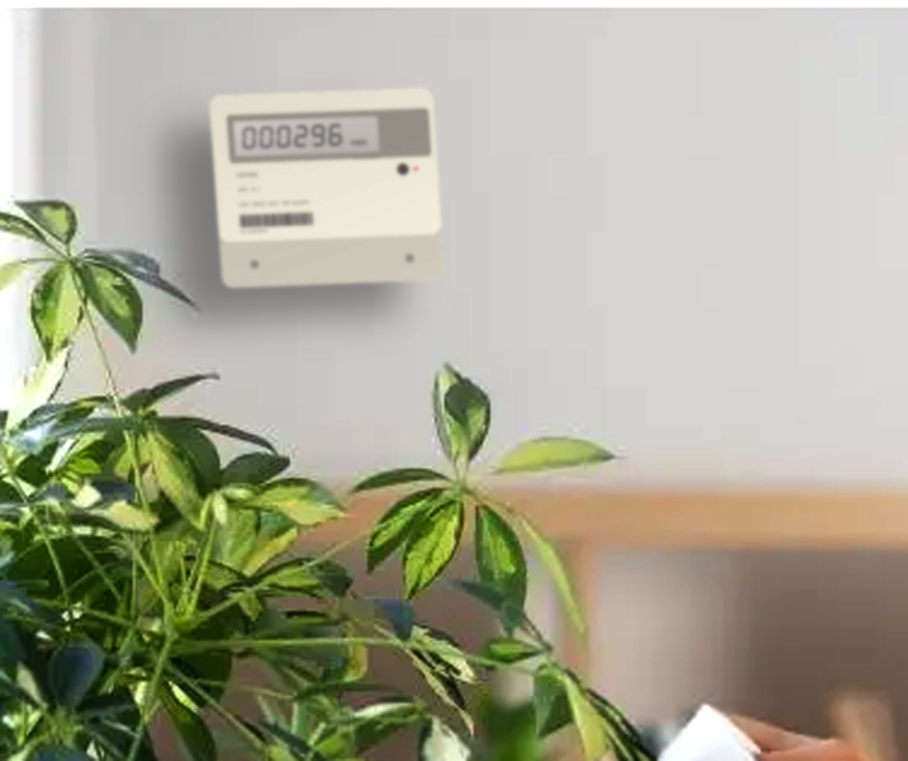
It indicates 296; kWh
